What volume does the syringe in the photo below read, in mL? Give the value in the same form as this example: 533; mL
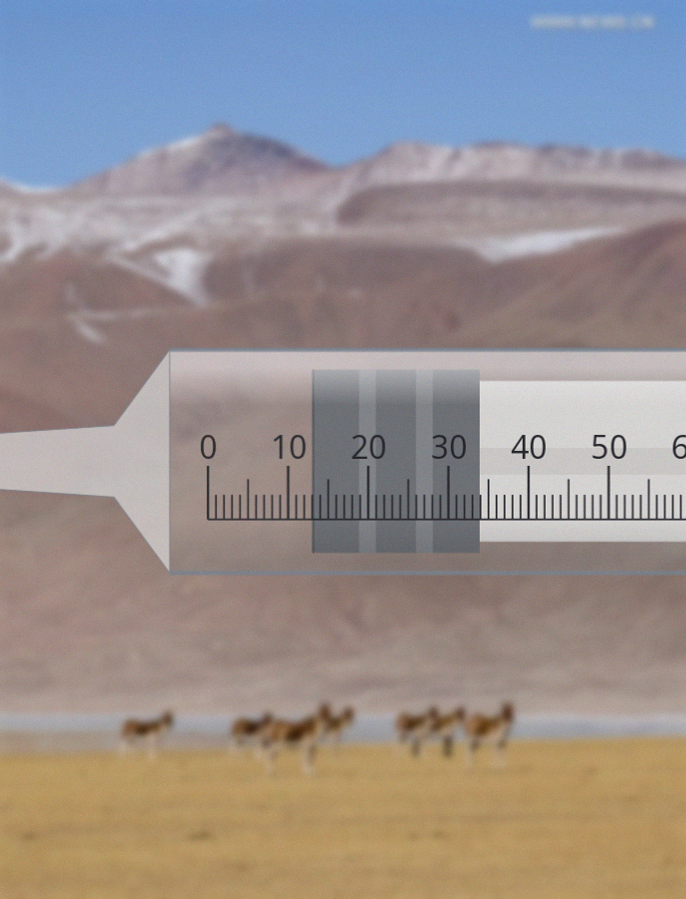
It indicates 13; mL
